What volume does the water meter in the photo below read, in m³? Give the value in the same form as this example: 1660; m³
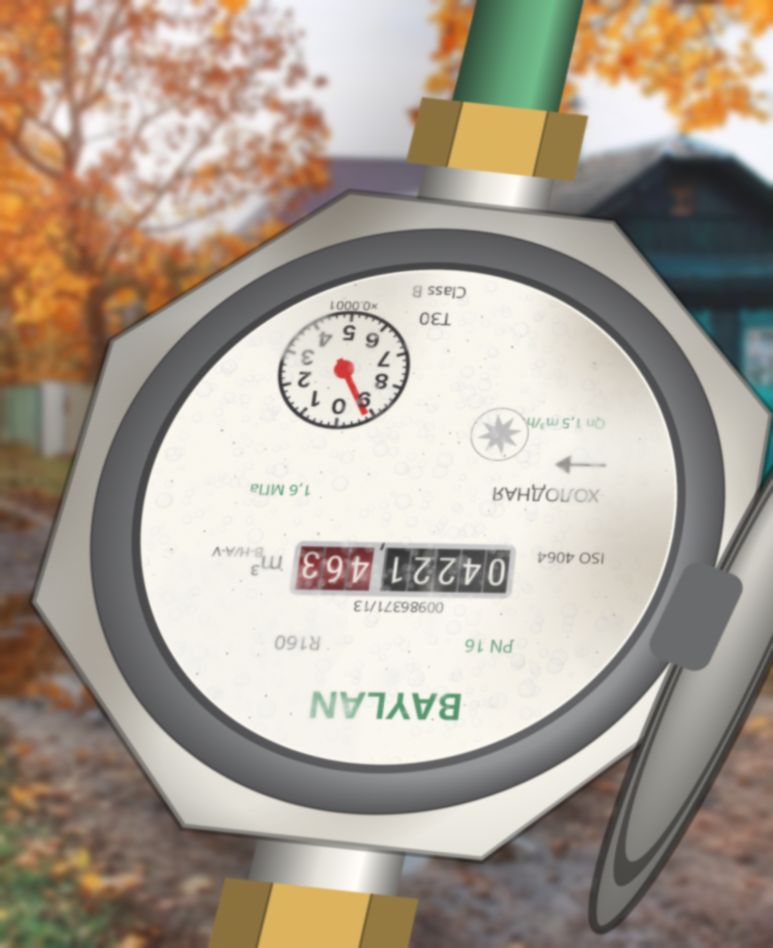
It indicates 4221.4629; m³
